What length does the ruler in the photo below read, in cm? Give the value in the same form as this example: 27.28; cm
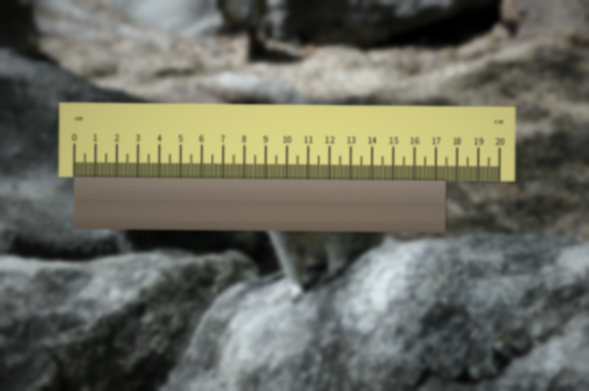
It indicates 17.5; cm
